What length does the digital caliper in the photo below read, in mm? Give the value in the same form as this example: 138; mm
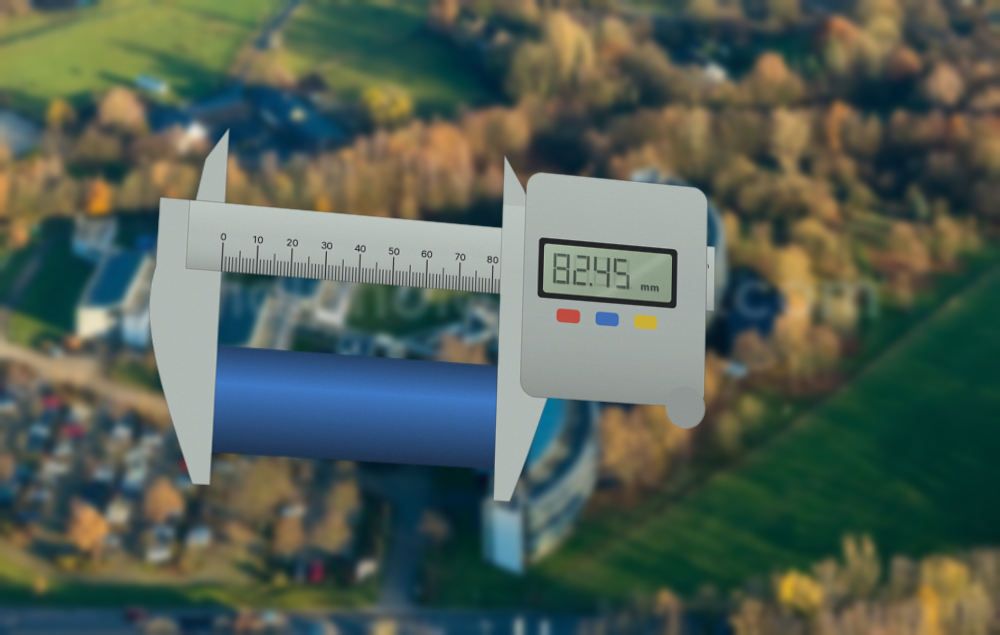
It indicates 82.45; mm
